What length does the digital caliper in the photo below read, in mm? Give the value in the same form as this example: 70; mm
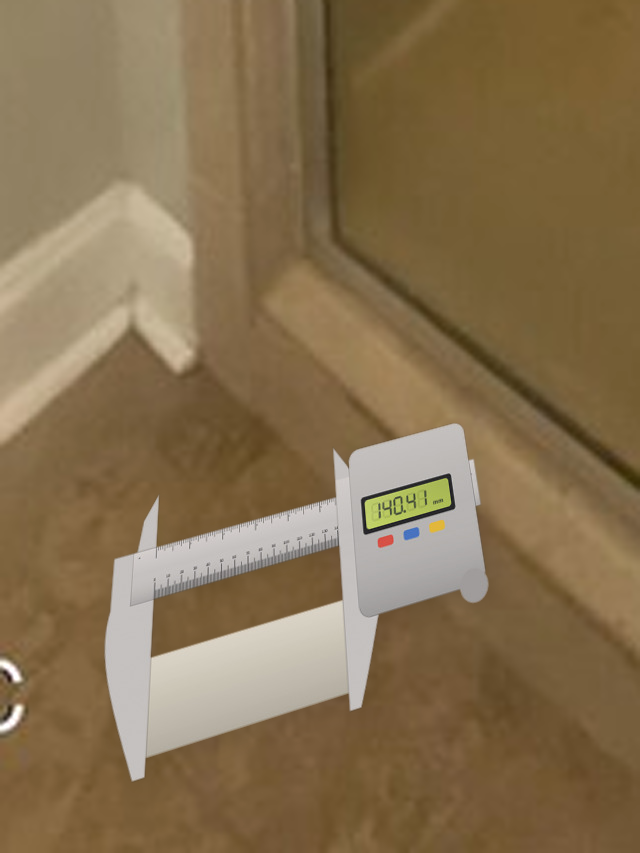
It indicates 140.41; mm
